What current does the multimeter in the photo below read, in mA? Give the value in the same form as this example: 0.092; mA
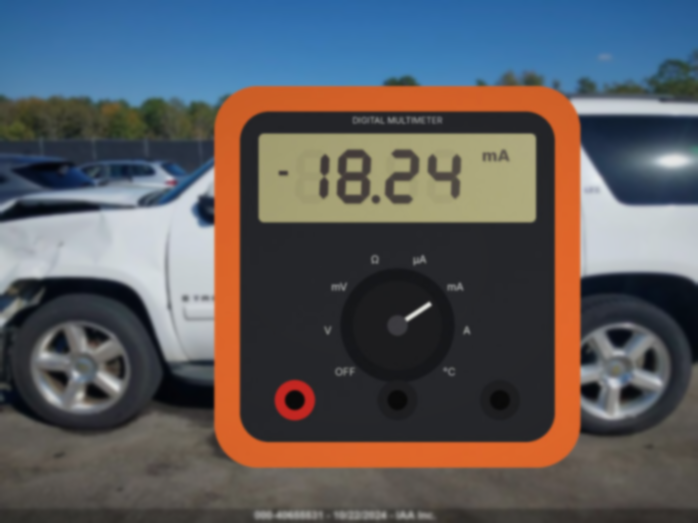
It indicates -18.24; mA
